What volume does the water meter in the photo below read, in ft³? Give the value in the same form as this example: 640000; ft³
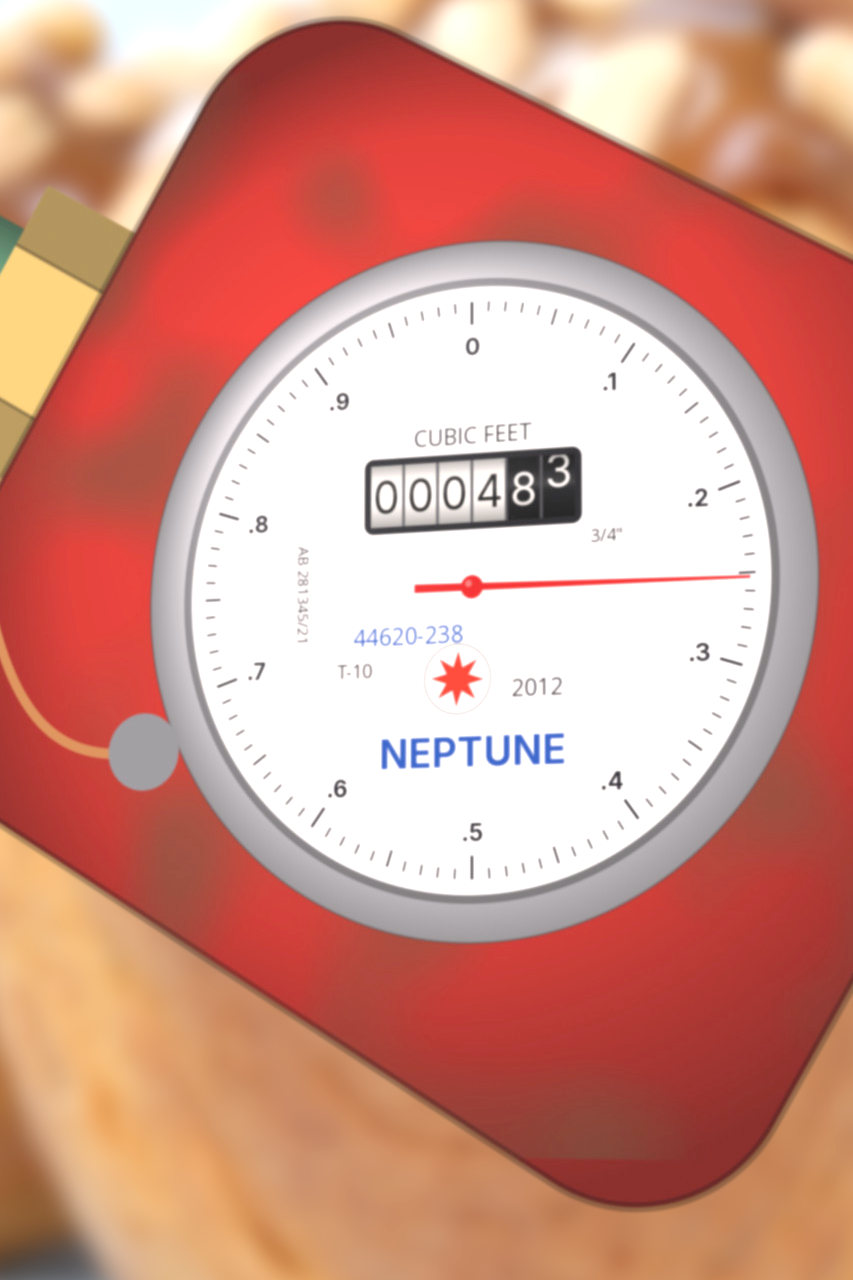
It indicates 483.25; ft³
